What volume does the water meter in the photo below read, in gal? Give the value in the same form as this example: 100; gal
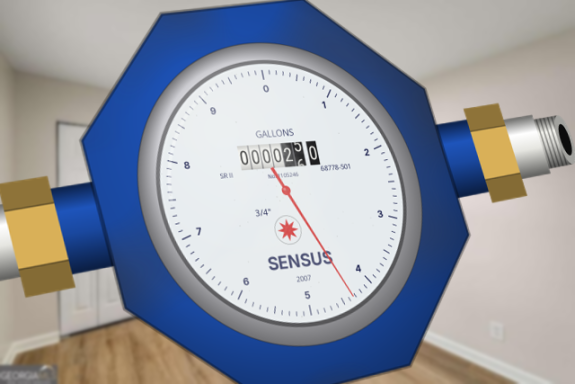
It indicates 254.3; gal
